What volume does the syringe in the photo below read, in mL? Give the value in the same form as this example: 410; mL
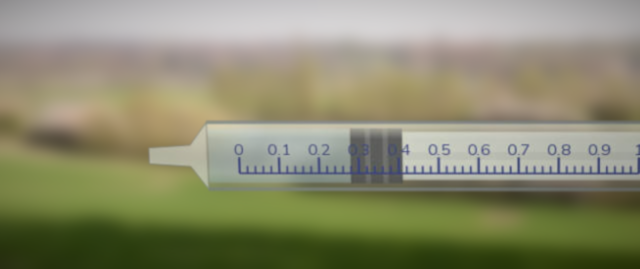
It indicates 0.28; mL
